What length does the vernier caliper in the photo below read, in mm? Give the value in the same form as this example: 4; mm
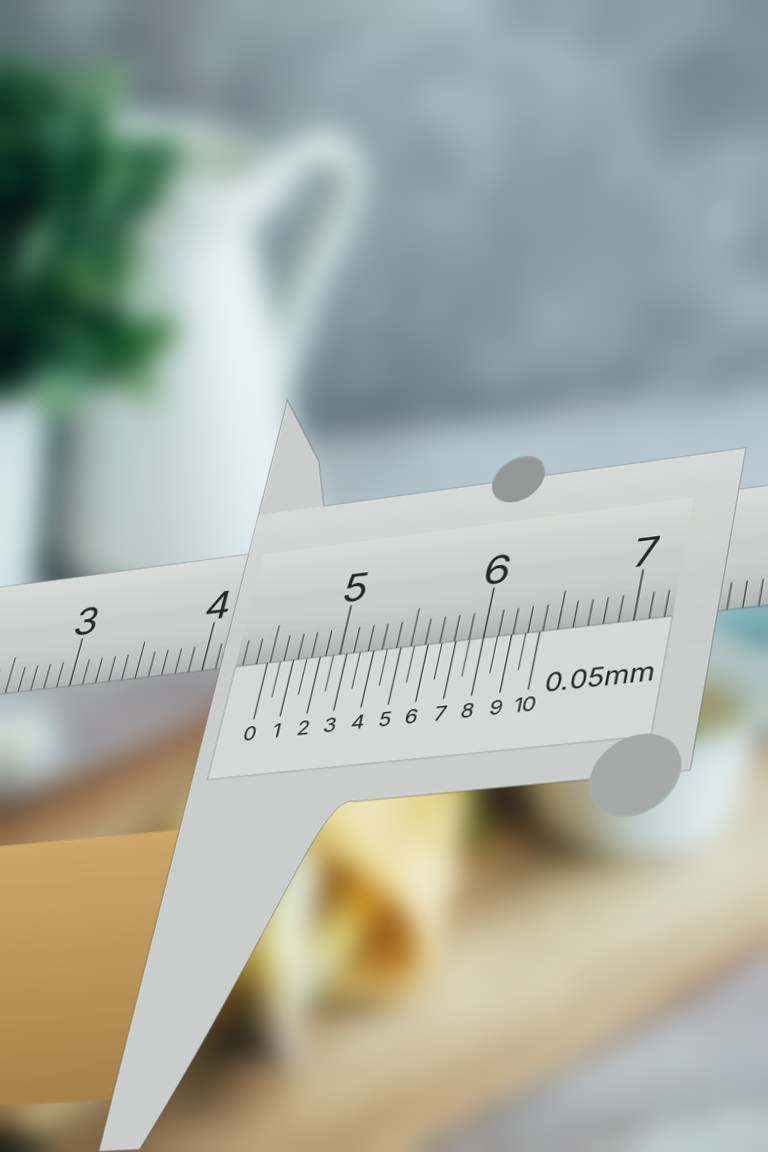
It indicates 44.8; mm
